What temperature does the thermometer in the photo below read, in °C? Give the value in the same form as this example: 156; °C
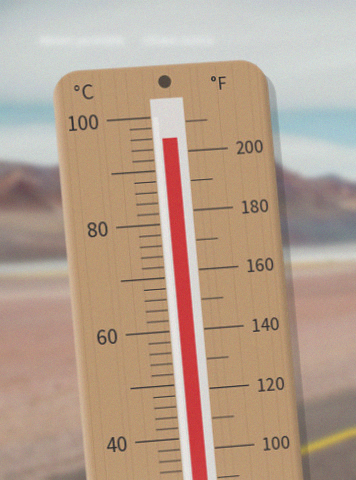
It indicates 96; °C
